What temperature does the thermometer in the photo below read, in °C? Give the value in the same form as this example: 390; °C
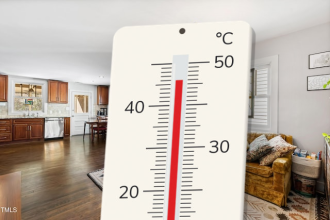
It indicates 46; °C
